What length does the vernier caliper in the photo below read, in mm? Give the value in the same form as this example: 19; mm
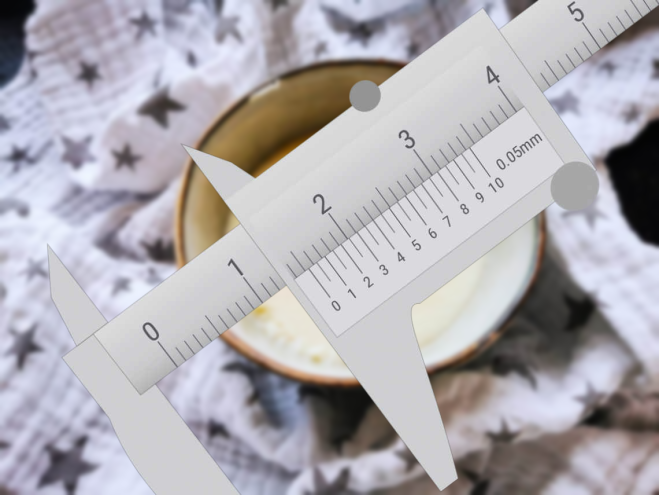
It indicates 15.4; mm
